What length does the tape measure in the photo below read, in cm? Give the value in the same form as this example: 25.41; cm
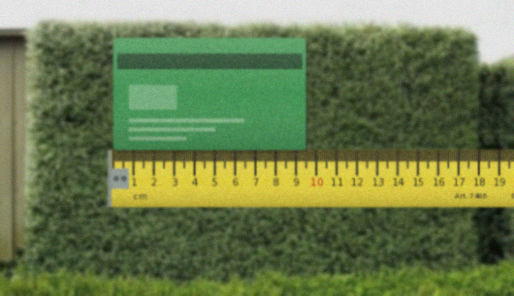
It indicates 9.5; cm
